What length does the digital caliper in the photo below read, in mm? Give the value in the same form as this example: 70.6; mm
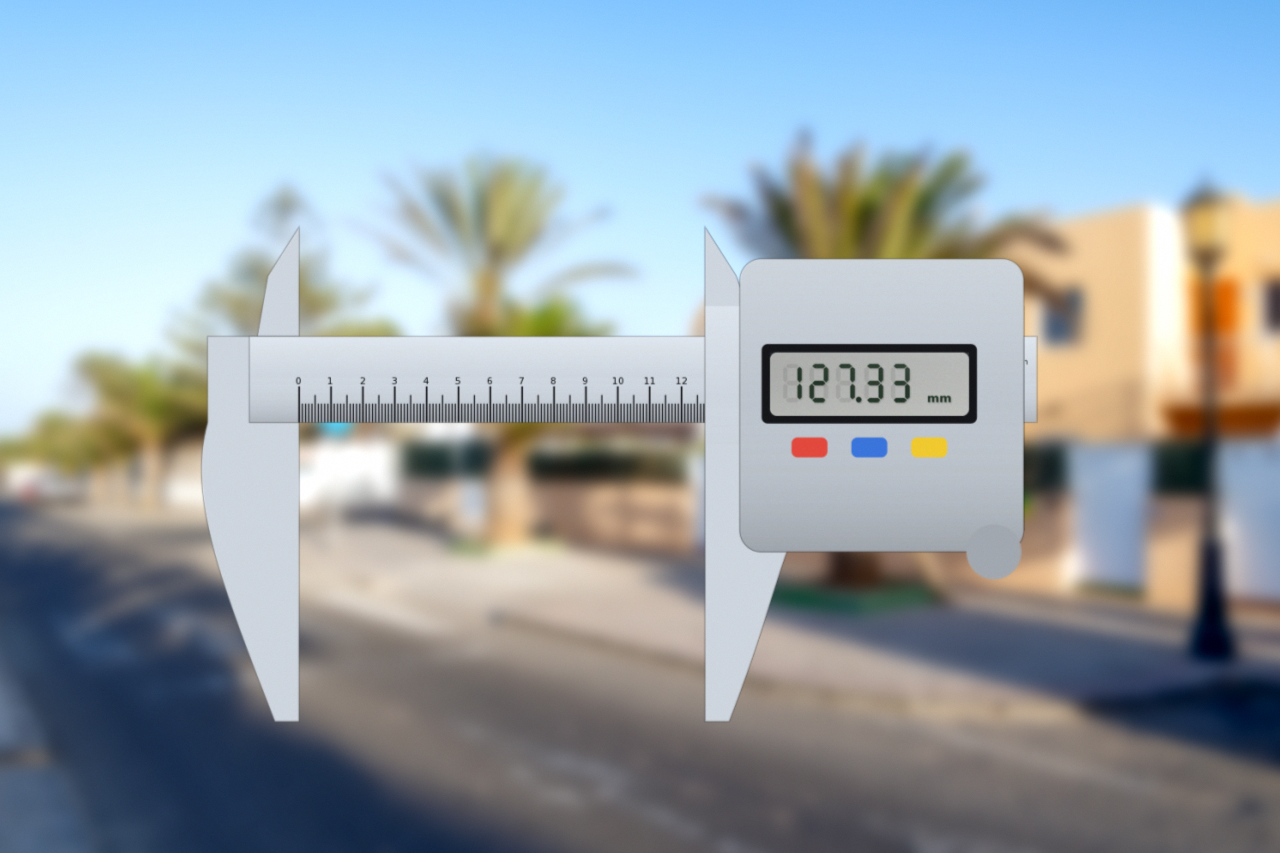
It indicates 127.33; mm
